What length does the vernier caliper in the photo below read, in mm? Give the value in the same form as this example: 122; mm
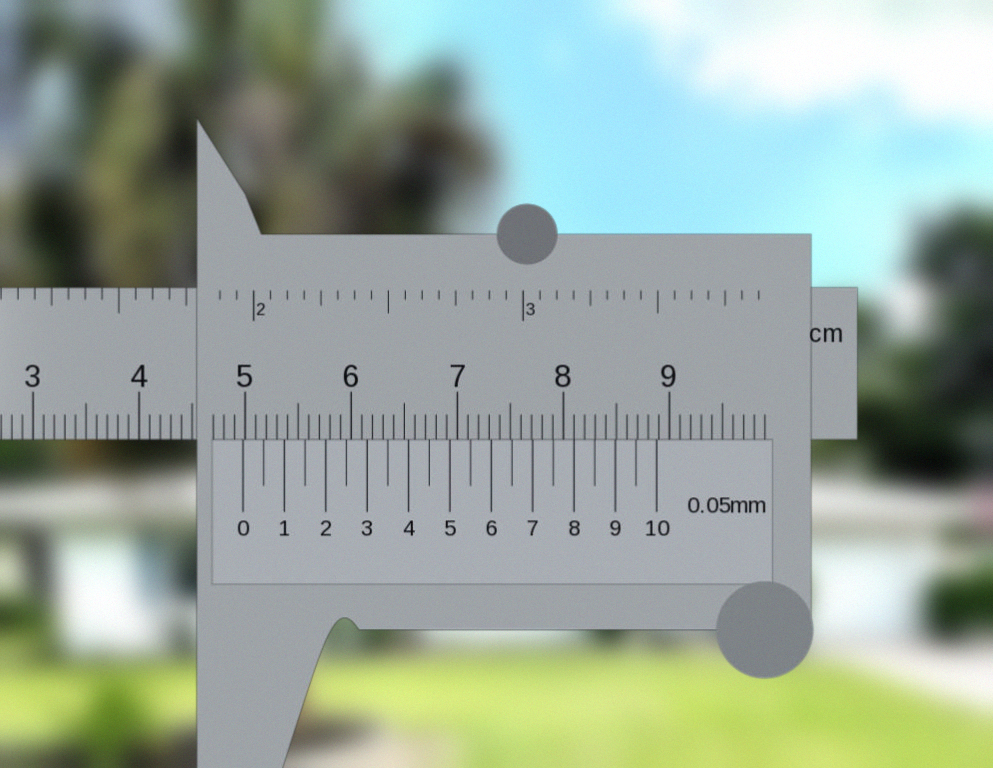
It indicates 49.8; mm
